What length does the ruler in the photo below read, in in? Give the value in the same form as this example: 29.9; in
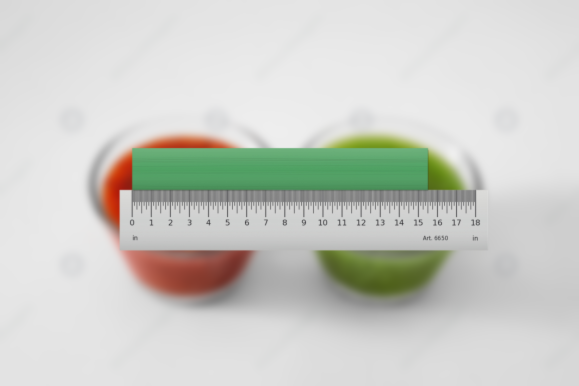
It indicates 15.5; in
